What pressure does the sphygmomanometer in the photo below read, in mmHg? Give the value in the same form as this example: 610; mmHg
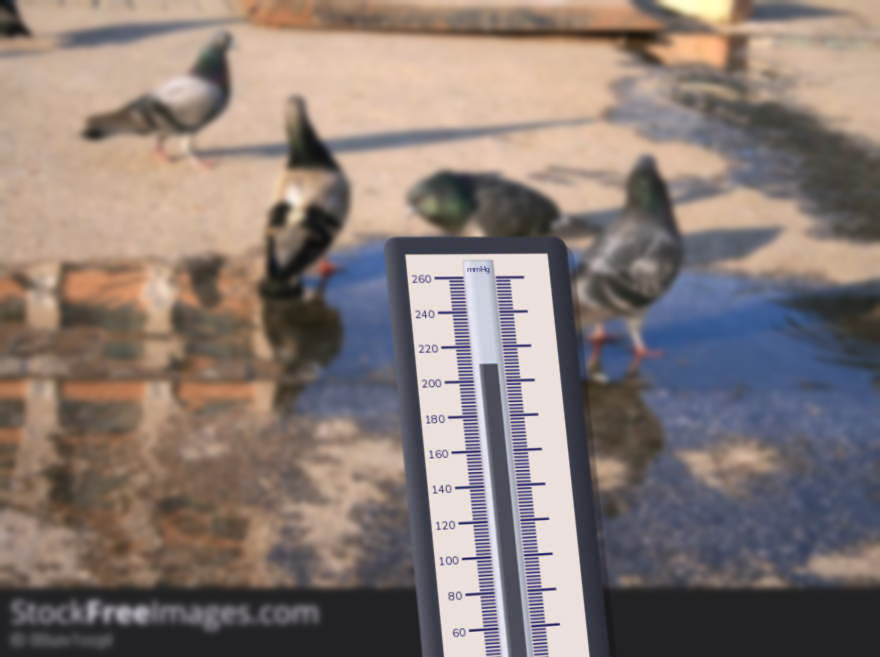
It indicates 210; mmHg
